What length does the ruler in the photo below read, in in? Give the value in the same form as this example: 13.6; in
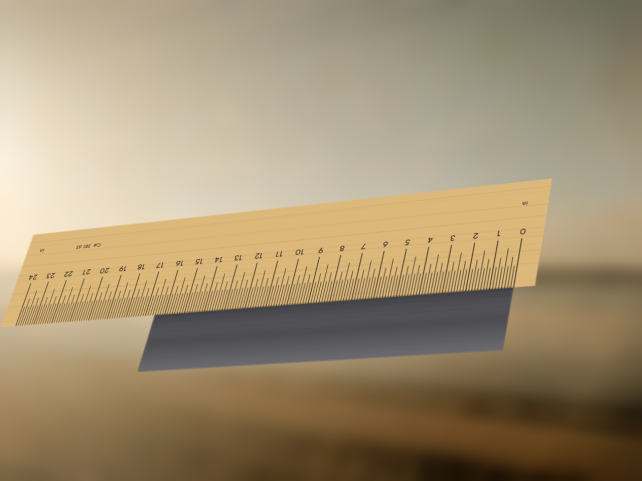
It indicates 16.5; in
